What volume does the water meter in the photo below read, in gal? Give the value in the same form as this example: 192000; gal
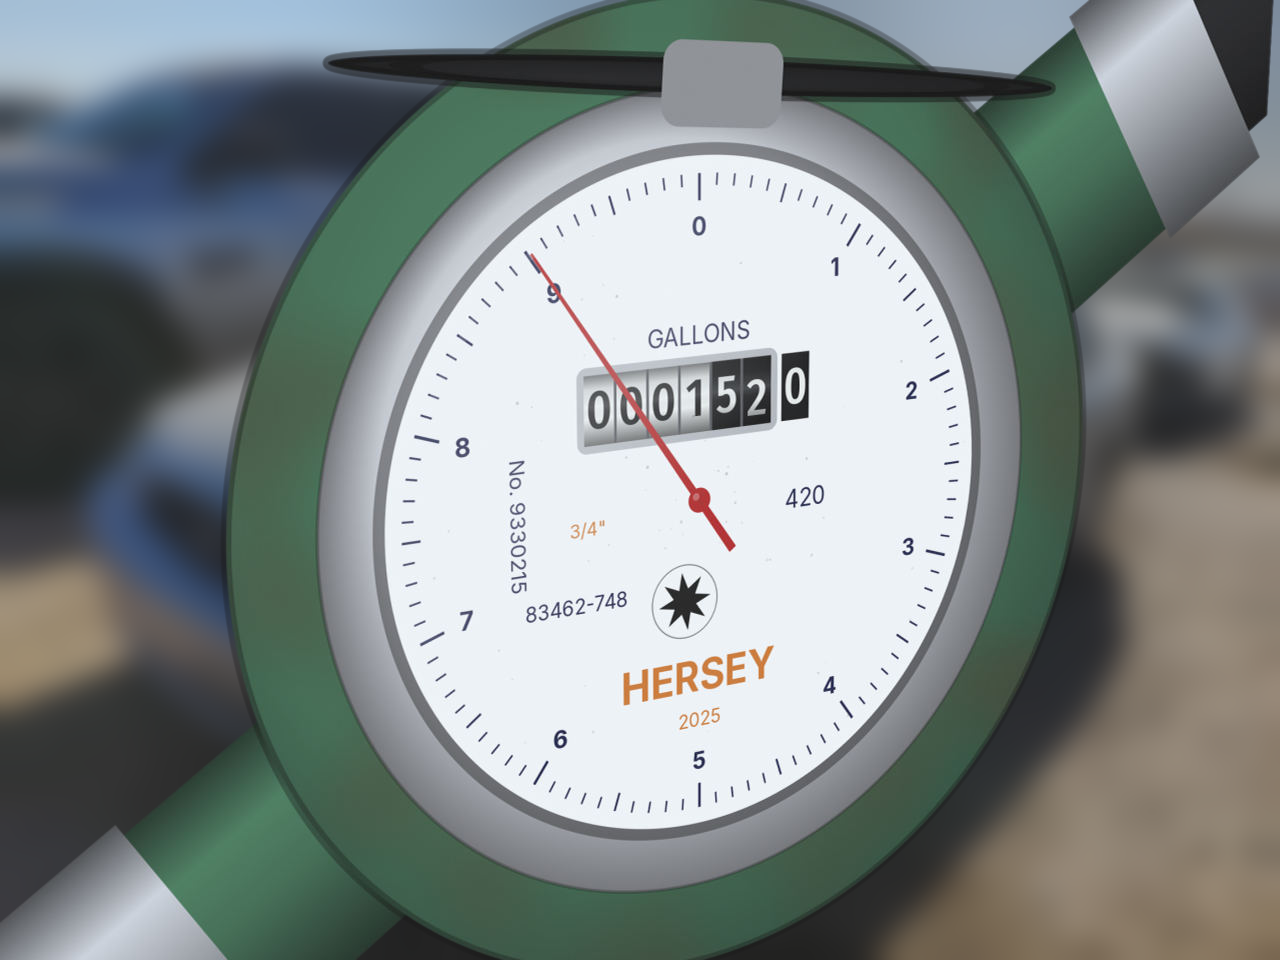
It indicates 1519.0; gal
